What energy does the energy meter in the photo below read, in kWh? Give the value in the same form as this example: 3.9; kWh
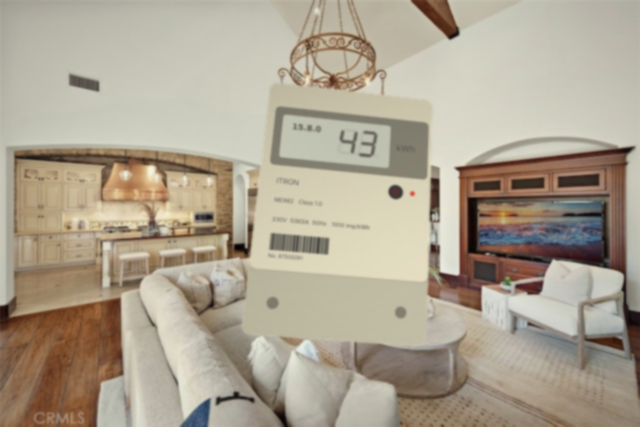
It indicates 43; kWh
